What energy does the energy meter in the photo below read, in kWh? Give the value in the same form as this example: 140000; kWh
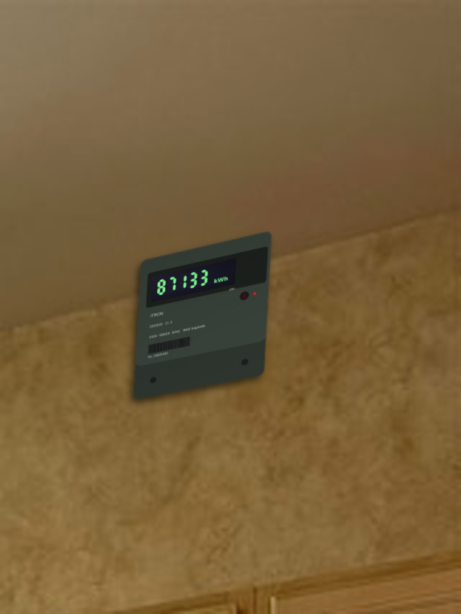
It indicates 87133; kWh
